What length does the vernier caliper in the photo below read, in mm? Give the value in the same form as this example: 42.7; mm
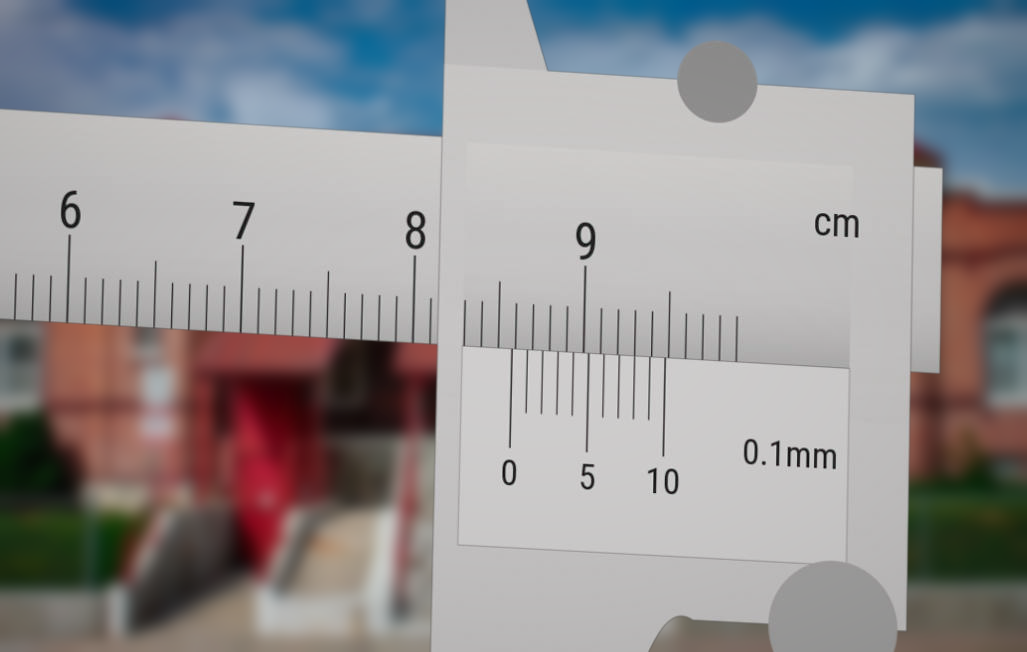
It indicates 85.8; mm
